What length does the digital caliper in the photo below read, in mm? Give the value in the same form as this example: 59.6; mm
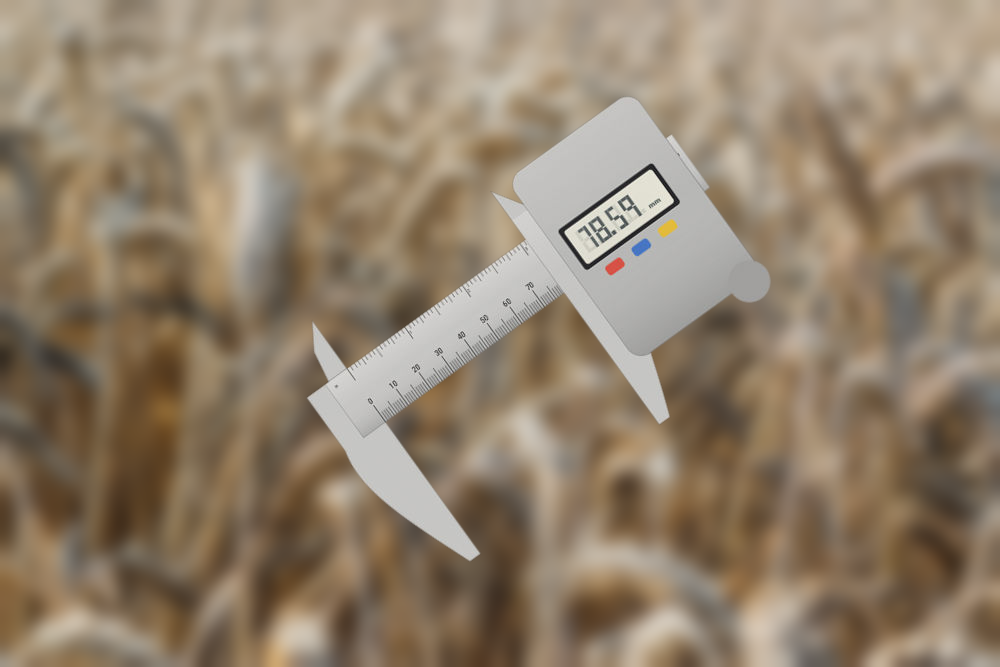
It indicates 78.59; mm
